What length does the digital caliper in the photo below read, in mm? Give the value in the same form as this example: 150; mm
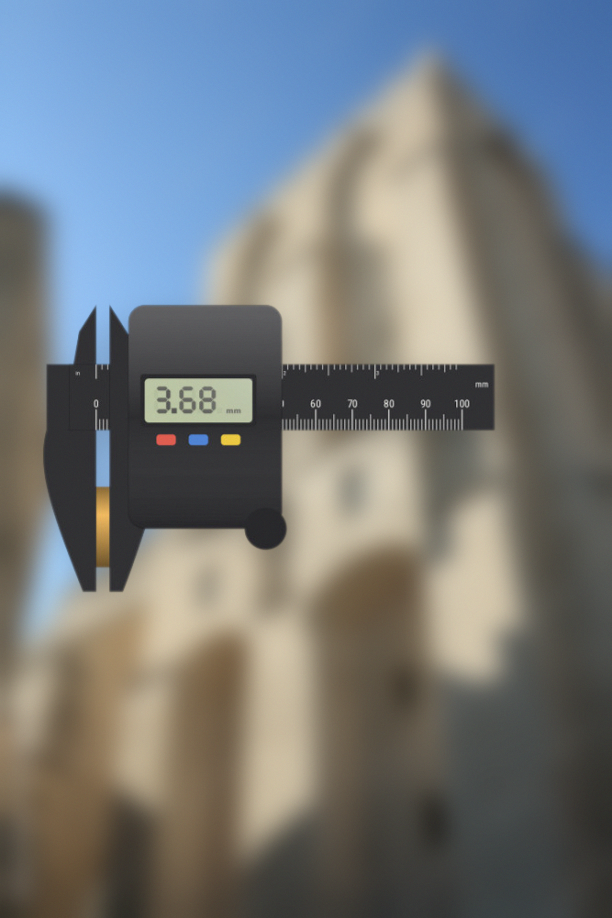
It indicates 3.68; mm
